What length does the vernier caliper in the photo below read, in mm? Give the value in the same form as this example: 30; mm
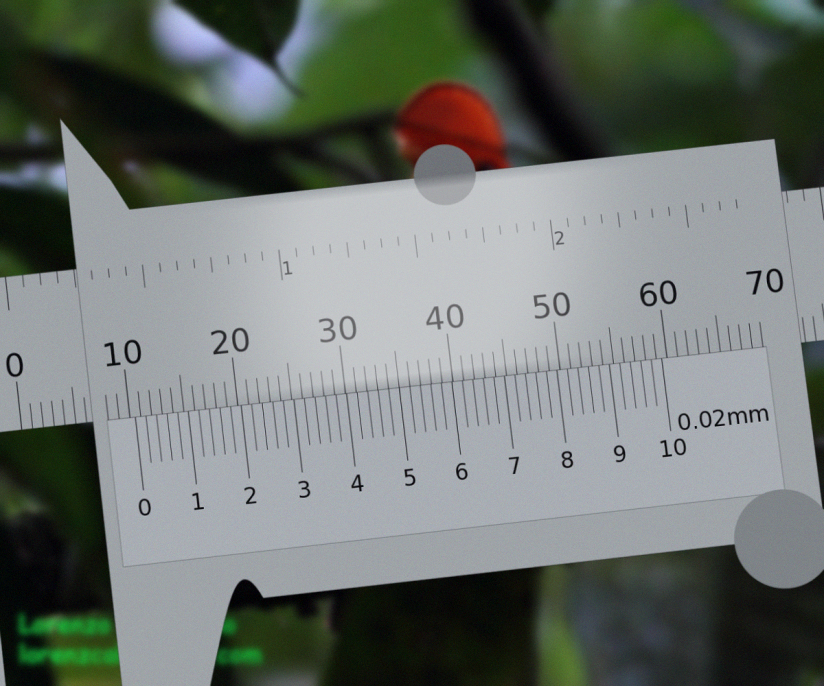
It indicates 10.5; mm
